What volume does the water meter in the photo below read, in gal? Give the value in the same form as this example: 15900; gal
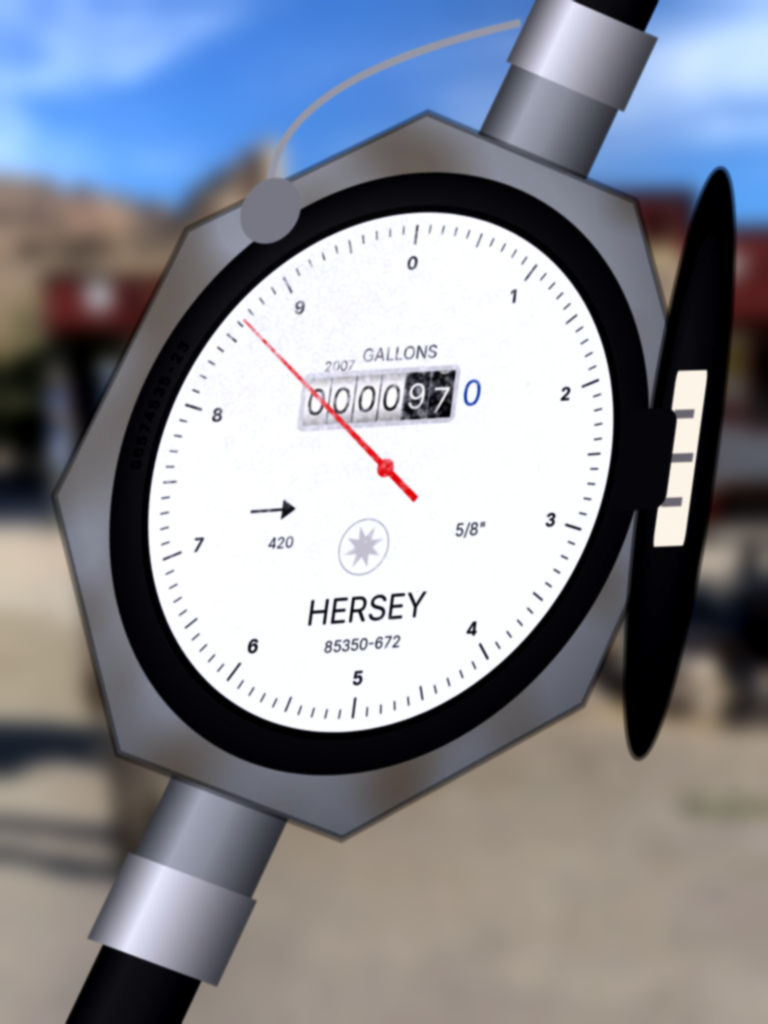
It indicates 968.6; gal
